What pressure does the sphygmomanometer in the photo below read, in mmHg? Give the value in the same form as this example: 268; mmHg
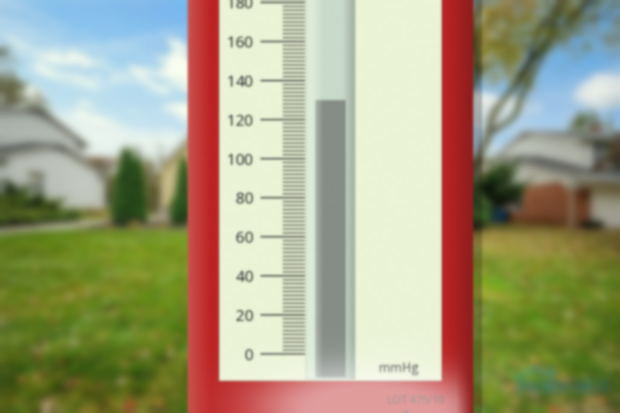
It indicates 130; mmHg
